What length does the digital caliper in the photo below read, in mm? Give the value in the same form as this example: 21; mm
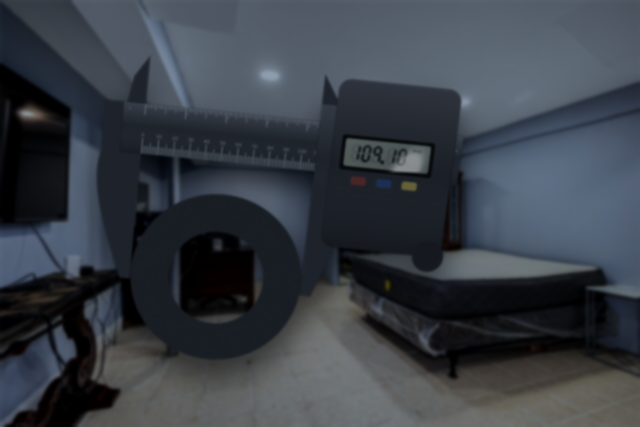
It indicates 109.10; mm
